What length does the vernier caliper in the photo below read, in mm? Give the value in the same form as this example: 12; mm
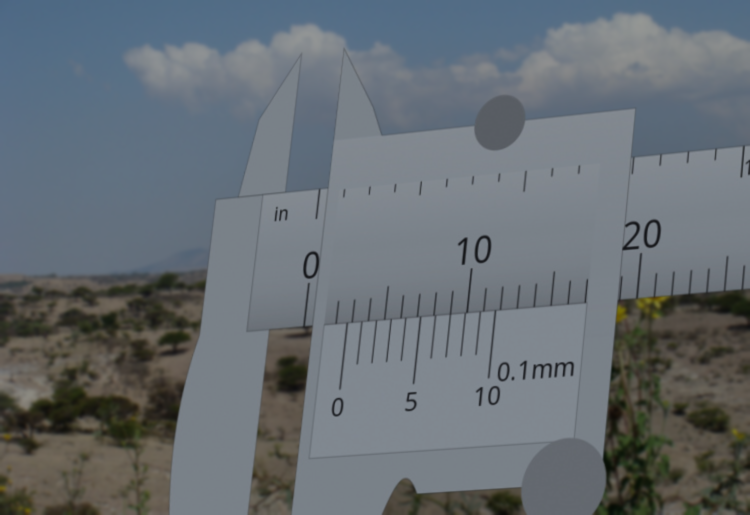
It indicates 2.7; mm
